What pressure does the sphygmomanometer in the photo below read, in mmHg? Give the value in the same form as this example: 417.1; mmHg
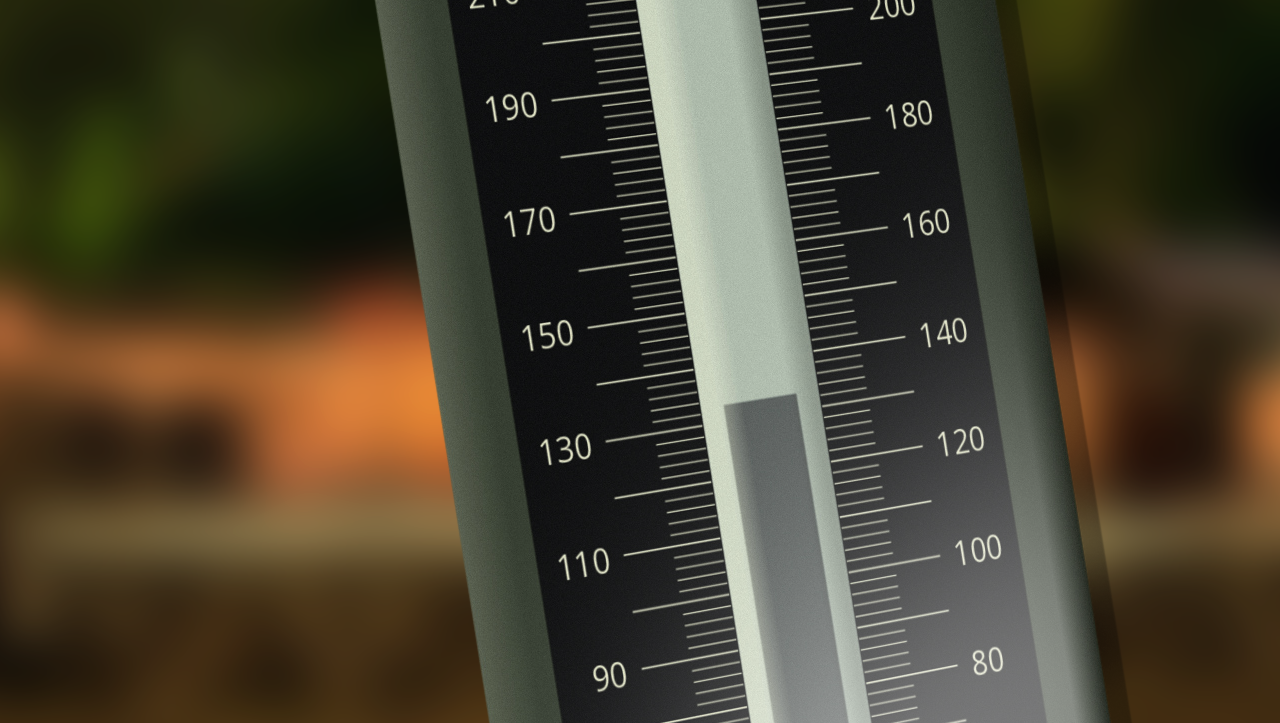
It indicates 133; mmHg
